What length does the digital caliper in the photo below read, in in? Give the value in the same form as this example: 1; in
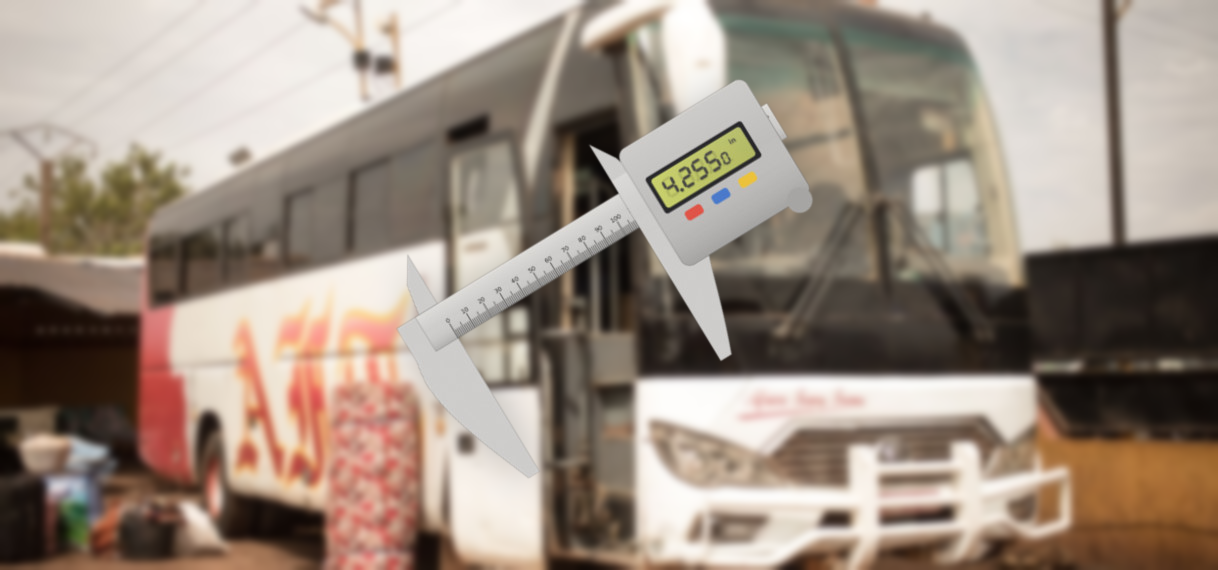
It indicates 4.2550; in
